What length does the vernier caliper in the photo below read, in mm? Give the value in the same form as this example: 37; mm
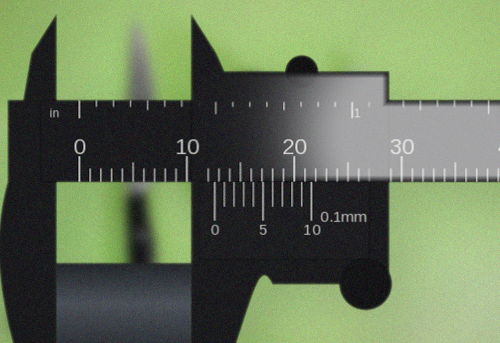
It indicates 12.6; mm
